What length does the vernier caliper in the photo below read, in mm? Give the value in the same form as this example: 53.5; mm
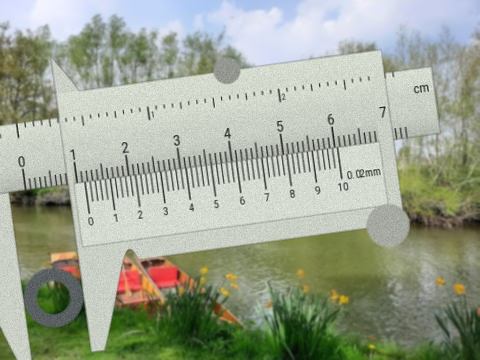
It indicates 11.5; mm
